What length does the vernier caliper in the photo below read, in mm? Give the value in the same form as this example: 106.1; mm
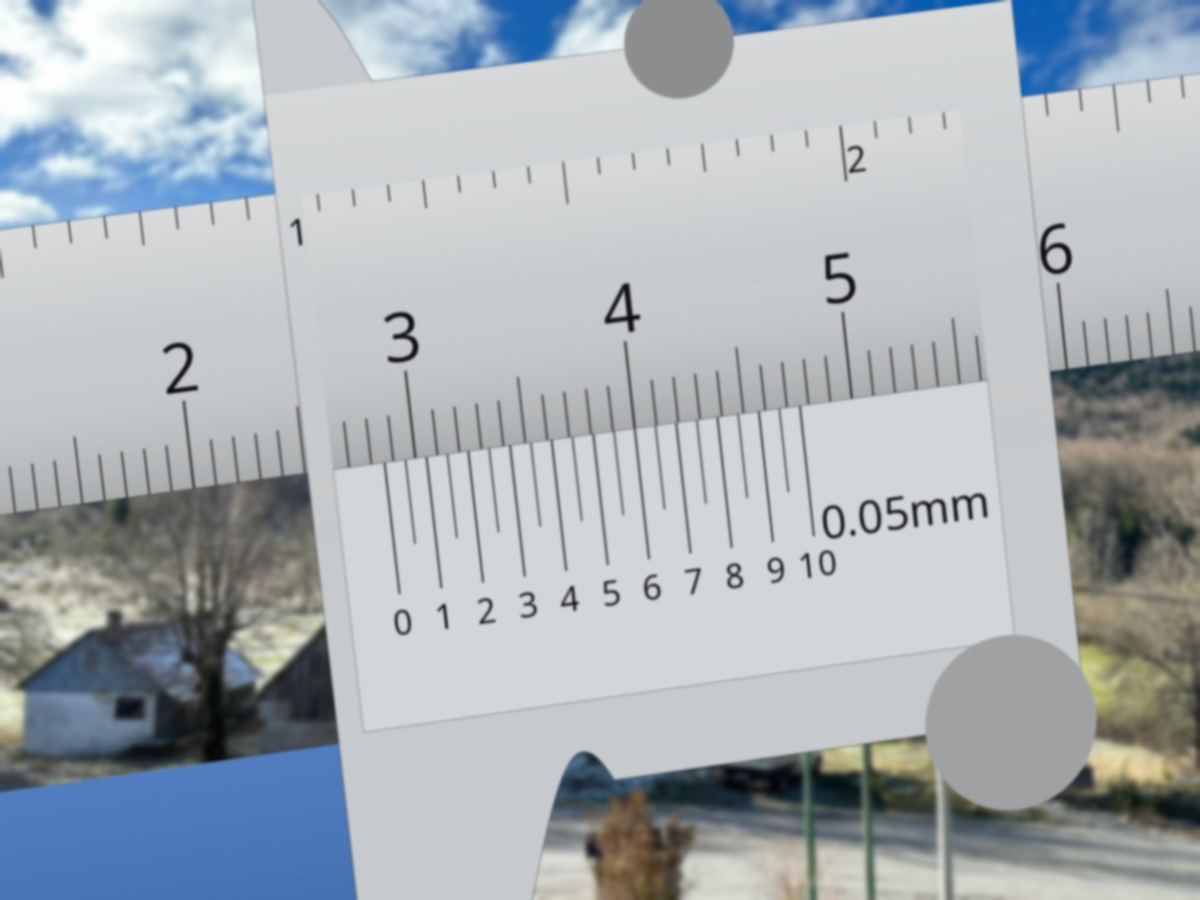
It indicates 28.6; mm
